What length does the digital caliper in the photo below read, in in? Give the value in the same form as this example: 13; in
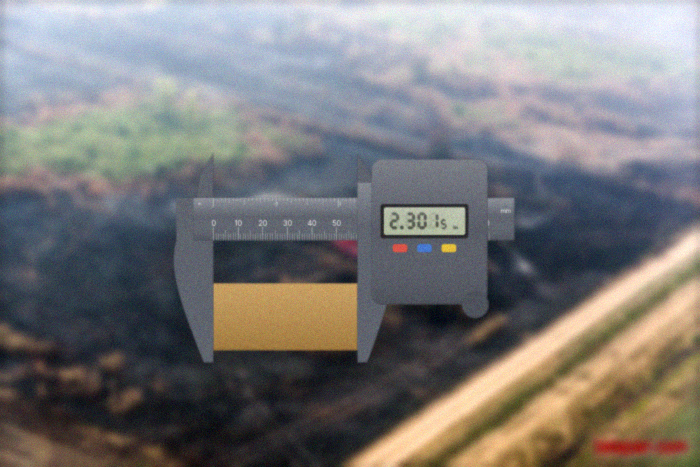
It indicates 2.3015; in
